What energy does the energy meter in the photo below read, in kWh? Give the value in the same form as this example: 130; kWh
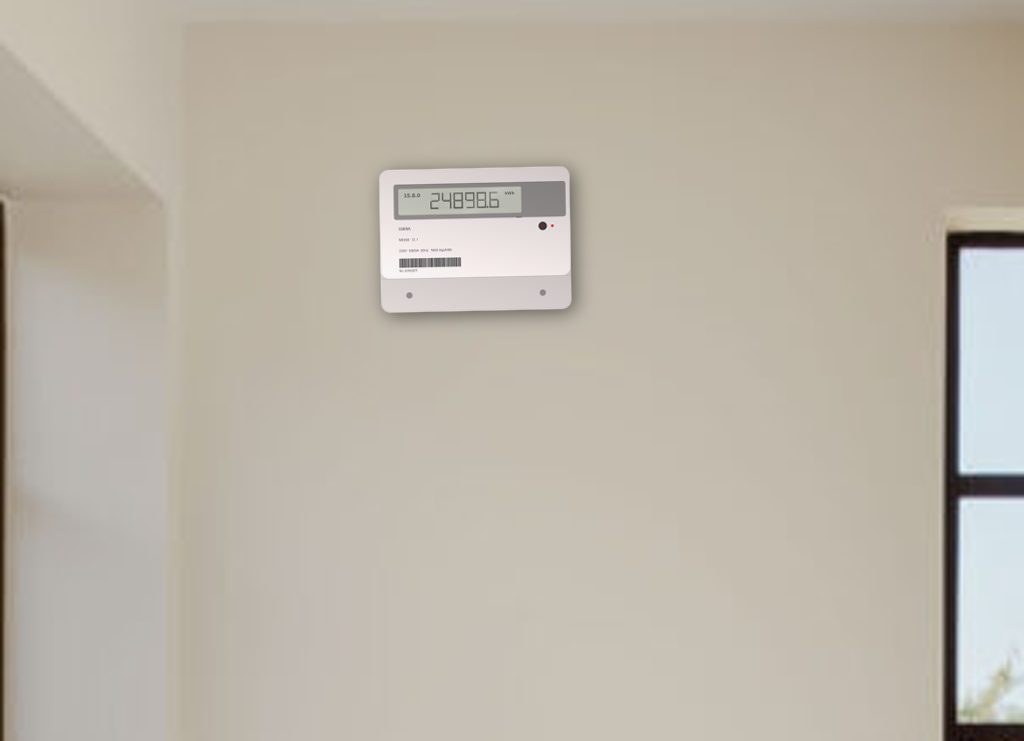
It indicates 24898.6; kWh
